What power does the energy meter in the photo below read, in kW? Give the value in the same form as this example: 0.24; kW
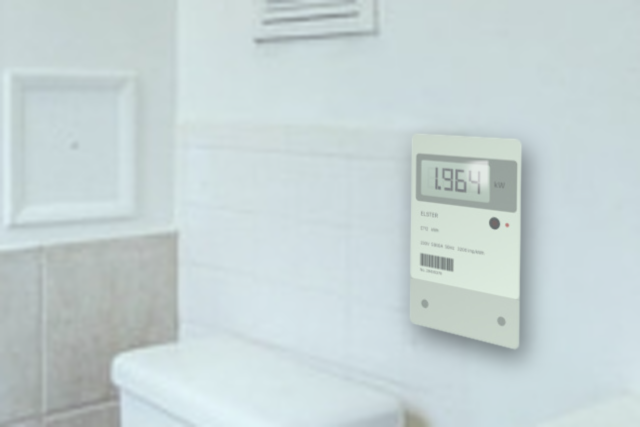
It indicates 1.964; kW
